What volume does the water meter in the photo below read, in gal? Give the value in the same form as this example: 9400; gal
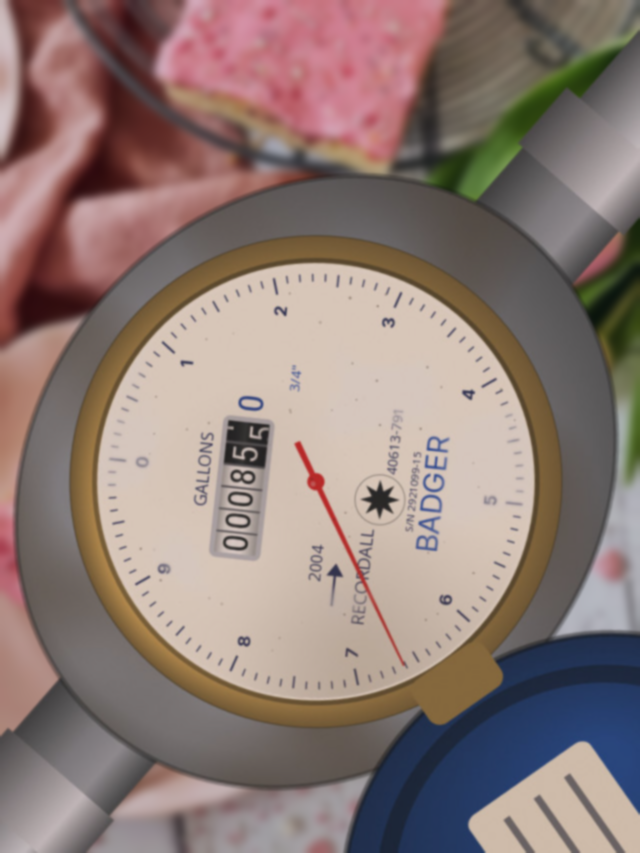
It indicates 8546.6; gal
